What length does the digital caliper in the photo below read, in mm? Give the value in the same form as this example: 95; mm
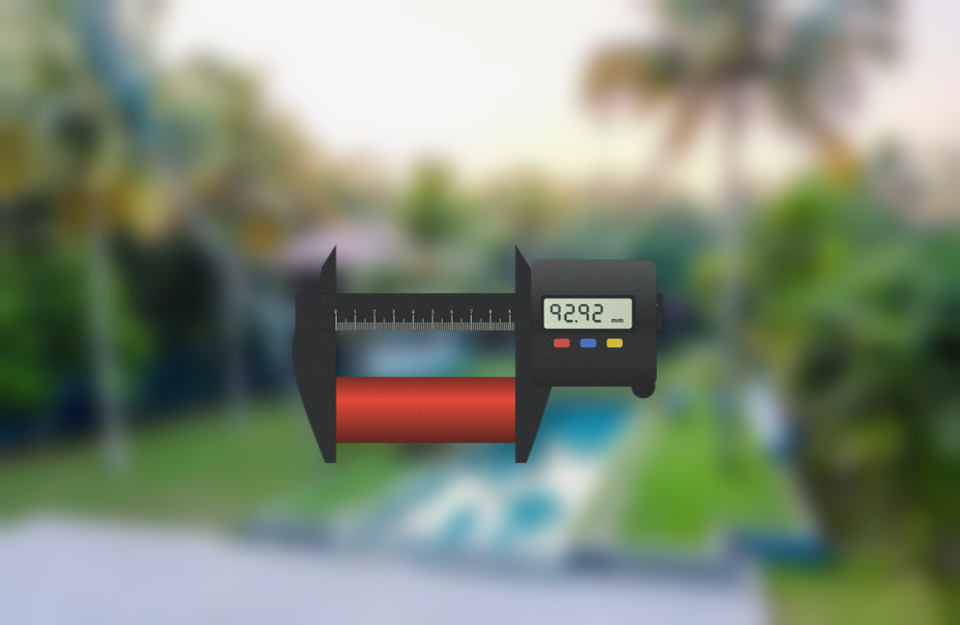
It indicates 92.92; mm
